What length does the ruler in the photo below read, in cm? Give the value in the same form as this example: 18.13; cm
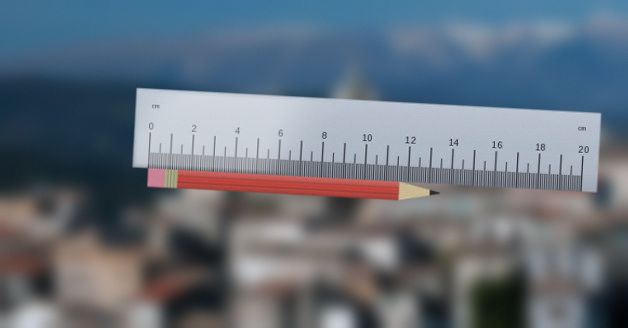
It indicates 13.5; cm
